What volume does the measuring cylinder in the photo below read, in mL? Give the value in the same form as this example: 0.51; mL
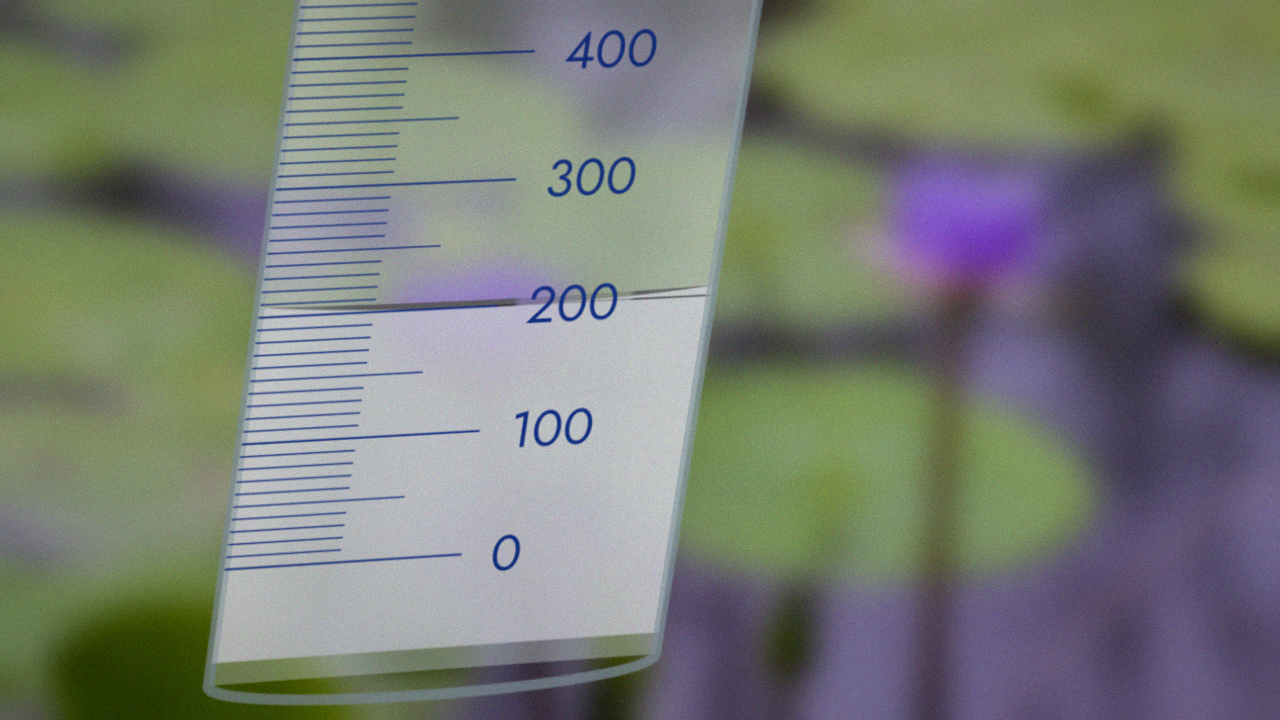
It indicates 200; mL
